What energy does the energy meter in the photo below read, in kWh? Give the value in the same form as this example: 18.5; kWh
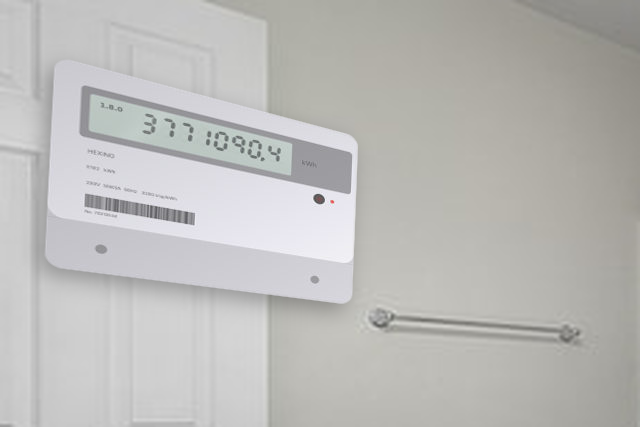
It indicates 3771090.4; kWh
